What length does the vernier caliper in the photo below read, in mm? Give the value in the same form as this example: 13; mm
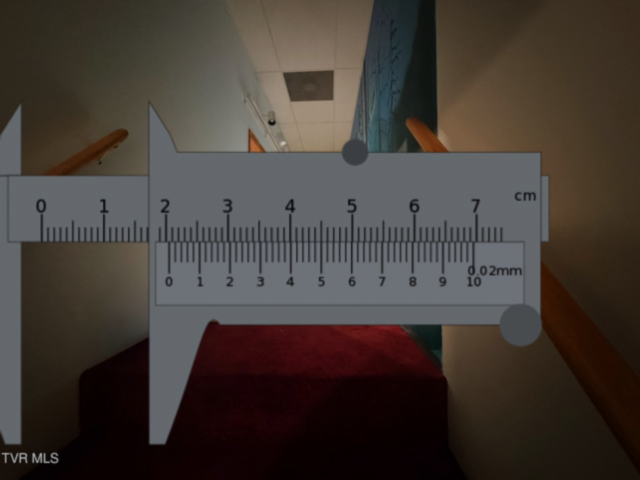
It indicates 20.5; mm
